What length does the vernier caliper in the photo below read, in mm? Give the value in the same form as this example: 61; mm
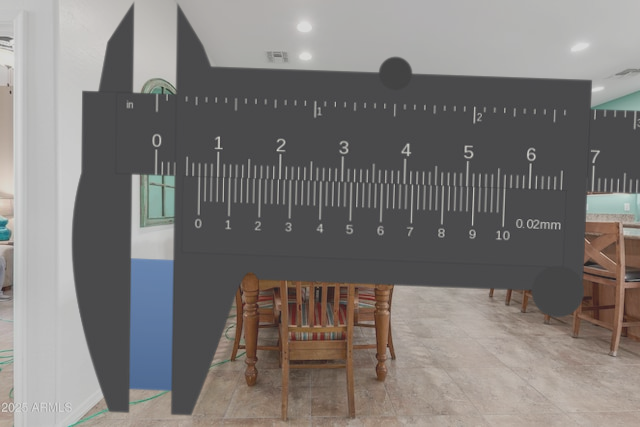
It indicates 7.0; mm
